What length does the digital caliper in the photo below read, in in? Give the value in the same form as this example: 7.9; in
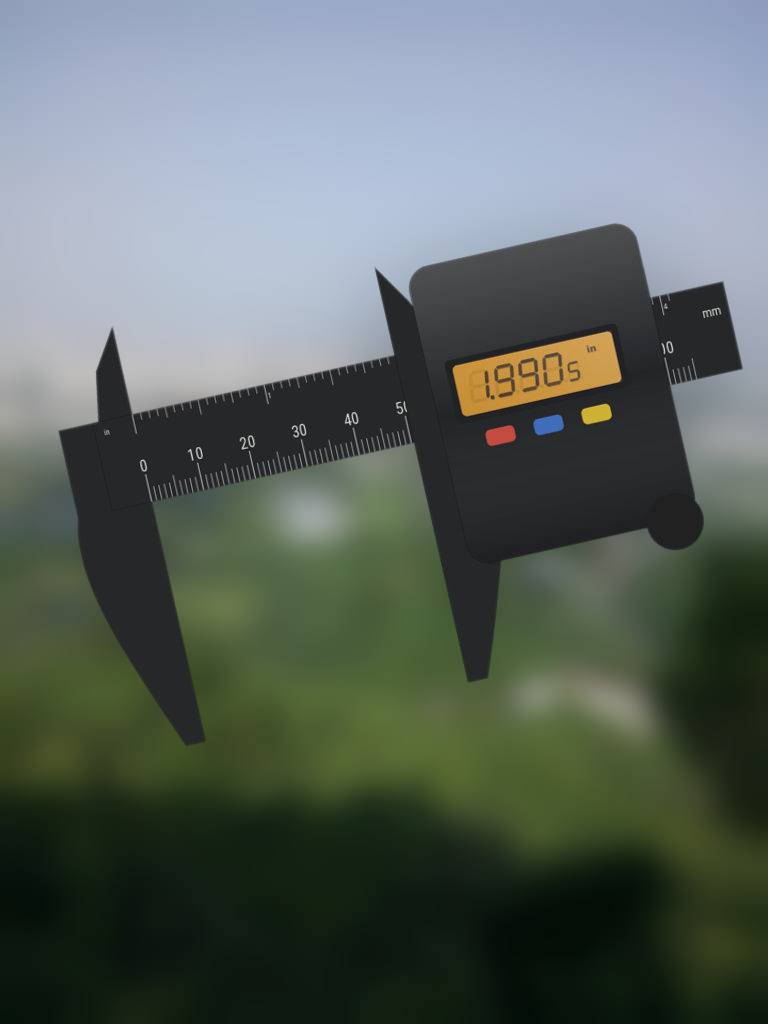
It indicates 1.9905; in
